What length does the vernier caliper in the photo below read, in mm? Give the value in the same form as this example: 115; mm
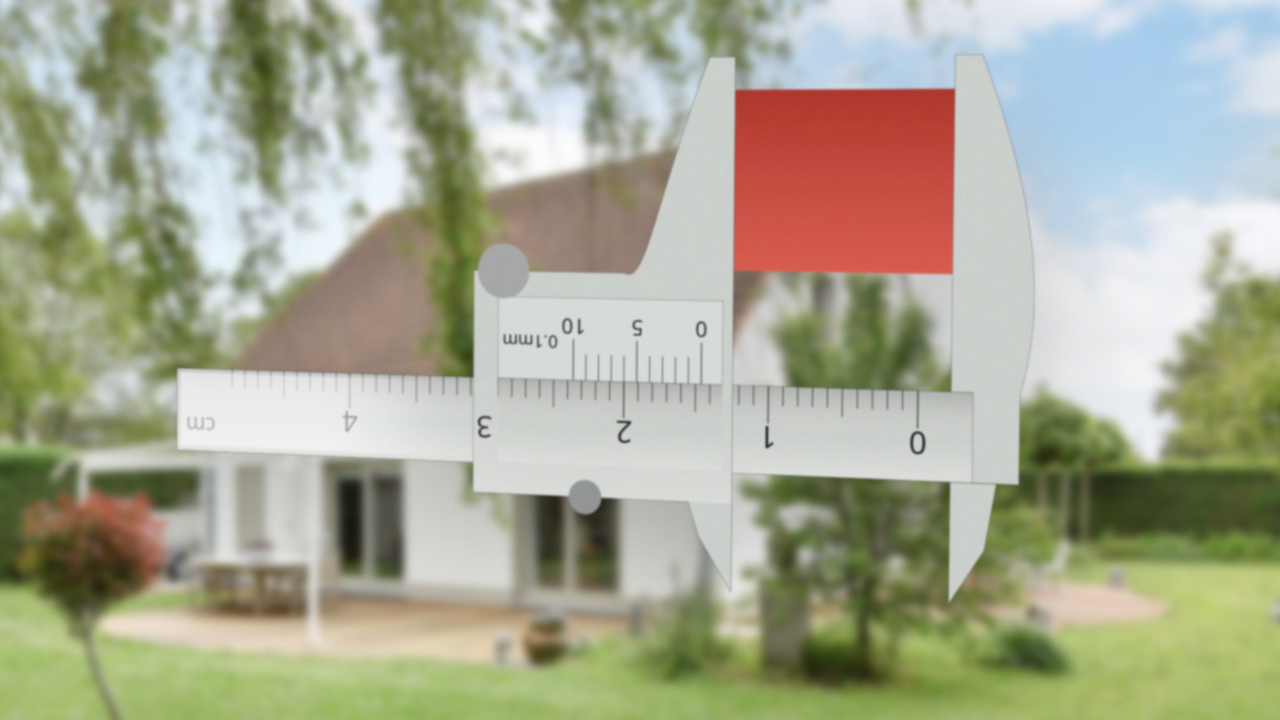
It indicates 14.6; mm
